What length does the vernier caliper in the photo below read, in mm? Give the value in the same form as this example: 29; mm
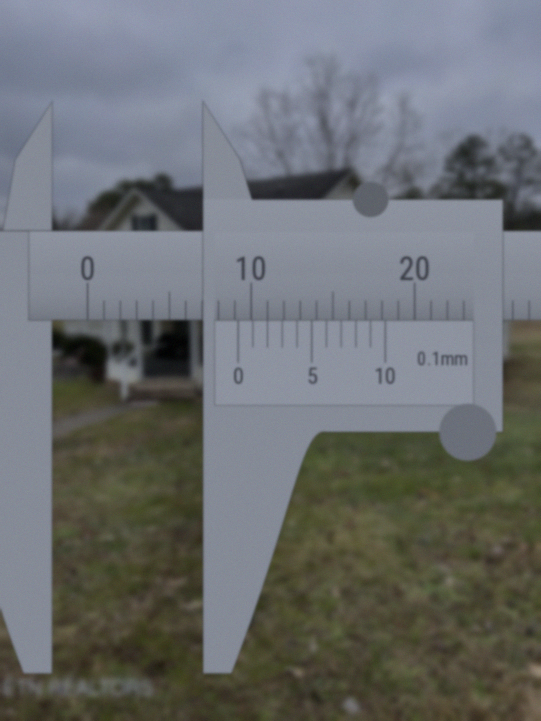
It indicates 9.2; mm
